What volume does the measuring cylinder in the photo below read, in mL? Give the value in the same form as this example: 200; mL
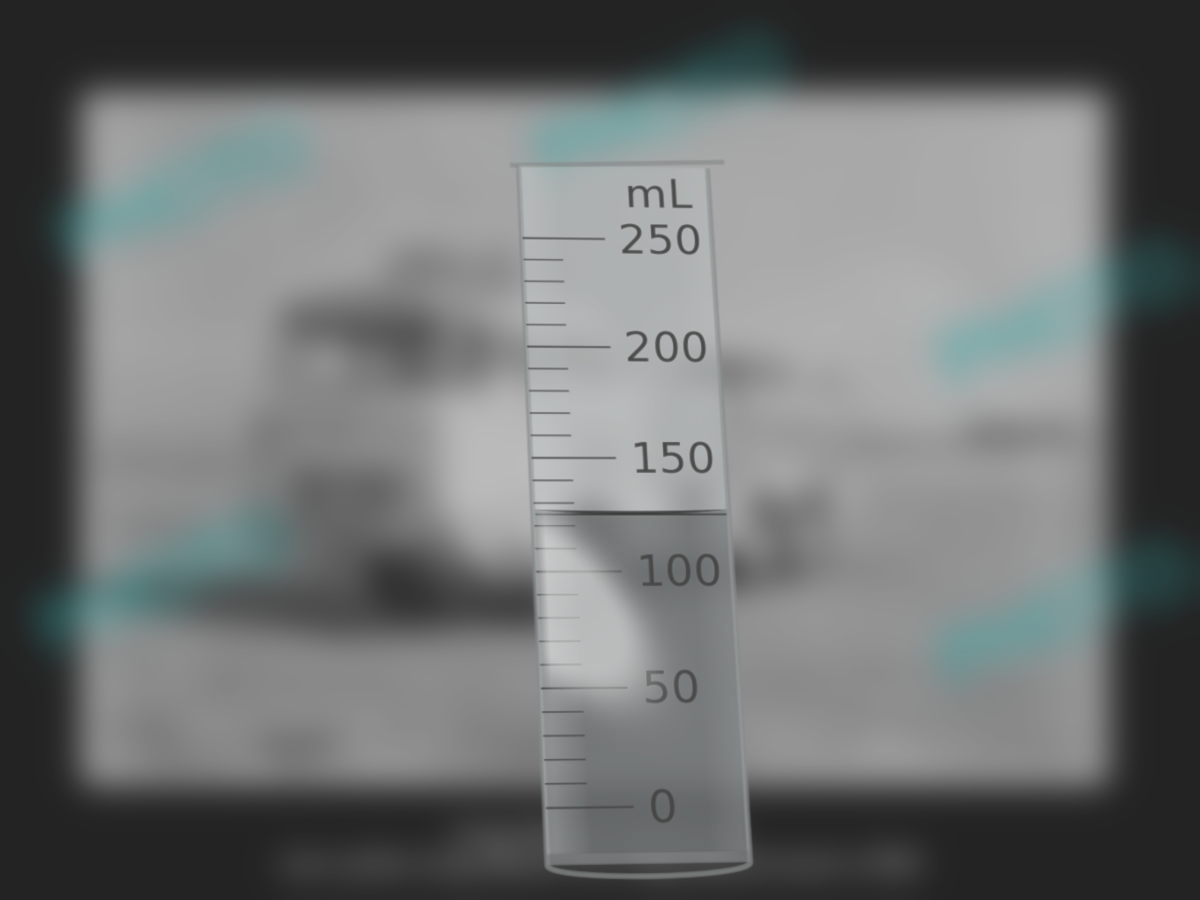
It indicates 125; mL
